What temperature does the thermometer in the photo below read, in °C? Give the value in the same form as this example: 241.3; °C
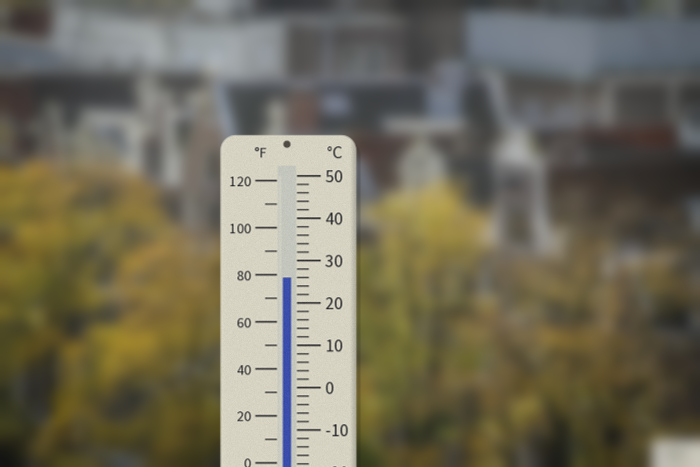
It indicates 26; °C
